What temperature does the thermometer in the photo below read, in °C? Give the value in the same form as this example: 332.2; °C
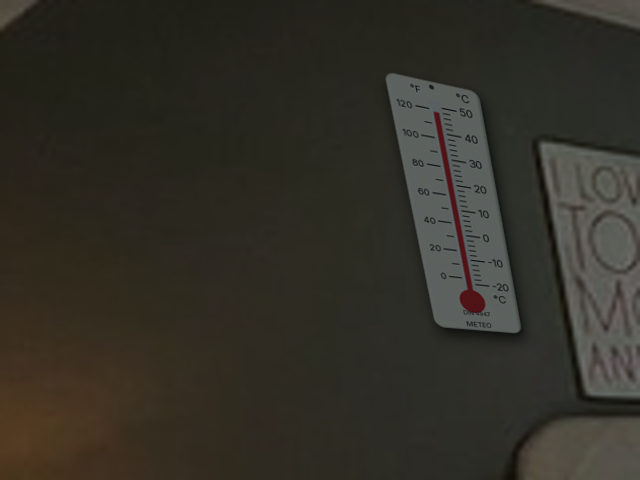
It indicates 48; °C
